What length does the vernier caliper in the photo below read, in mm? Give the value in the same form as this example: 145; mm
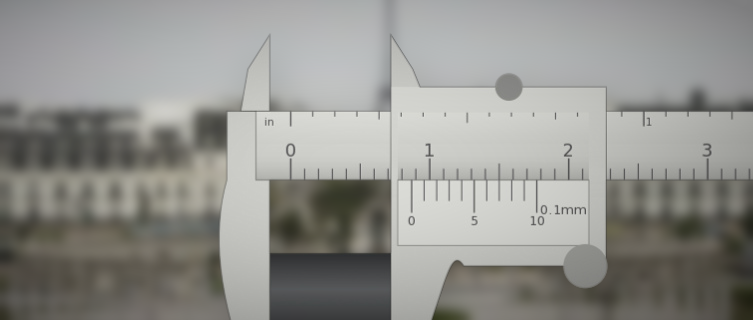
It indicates 8.7; mm
